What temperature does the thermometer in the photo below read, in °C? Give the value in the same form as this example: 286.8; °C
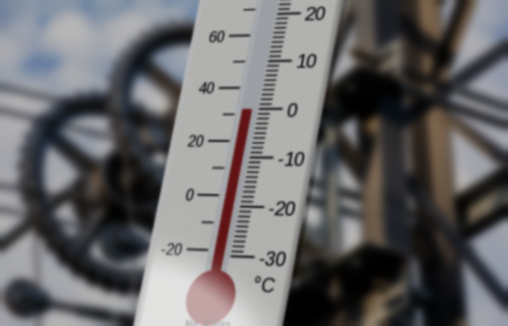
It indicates 0; °C
